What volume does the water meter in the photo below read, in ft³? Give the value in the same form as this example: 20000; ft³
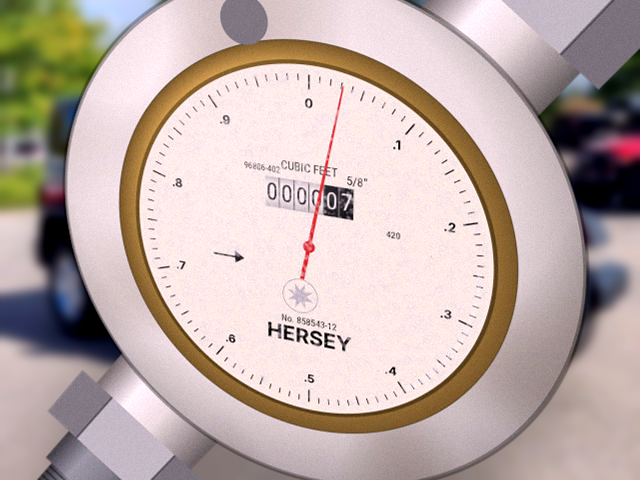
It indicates 7.03; ft³
